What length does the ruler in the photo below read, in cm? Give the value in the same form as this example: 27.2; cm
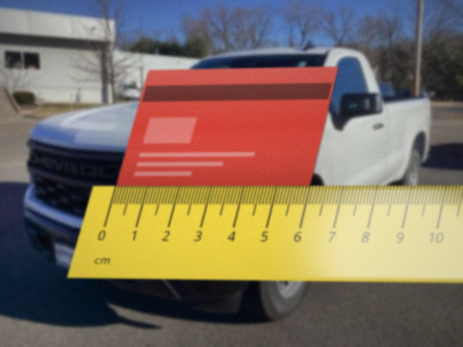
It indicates 6; cm
